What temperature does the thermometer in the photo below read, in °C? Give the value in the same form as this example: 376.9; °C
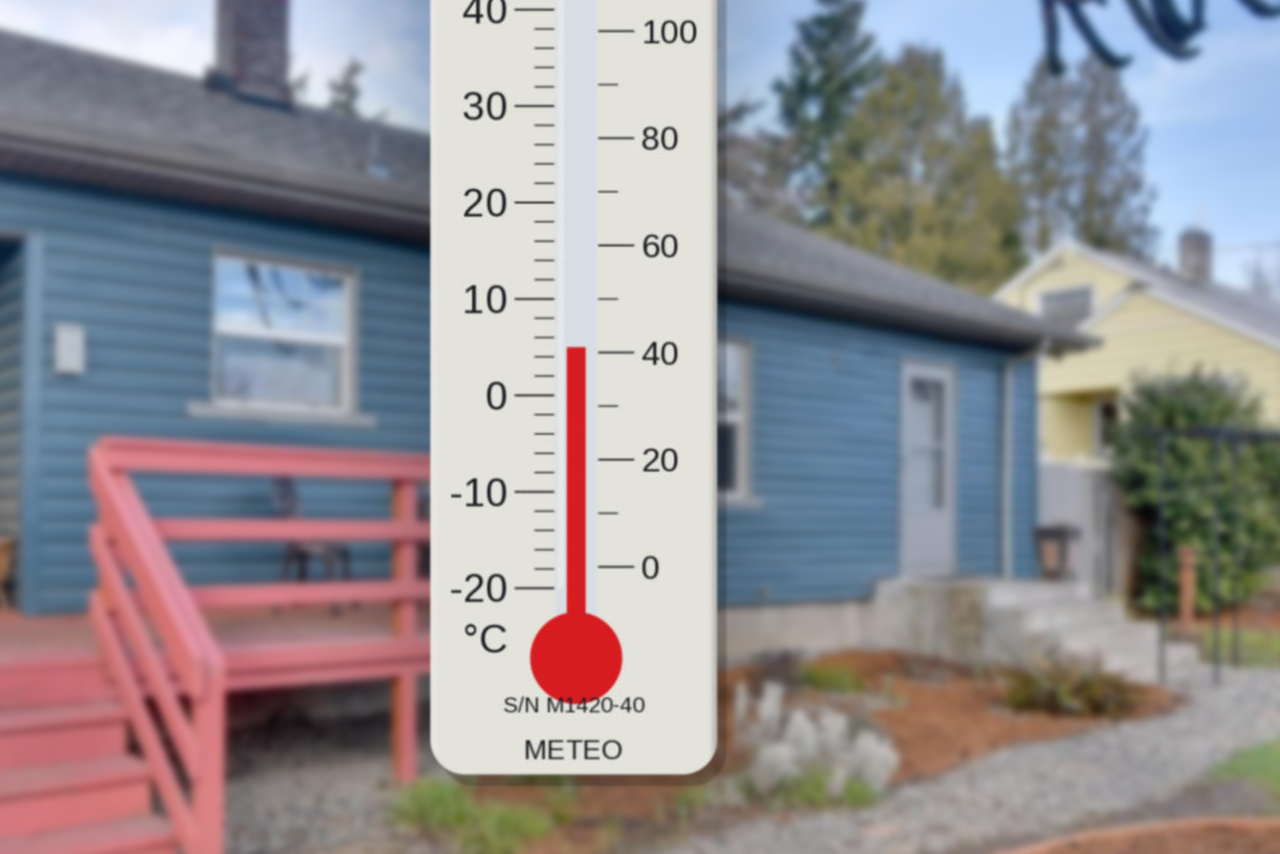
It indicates 5; °C
